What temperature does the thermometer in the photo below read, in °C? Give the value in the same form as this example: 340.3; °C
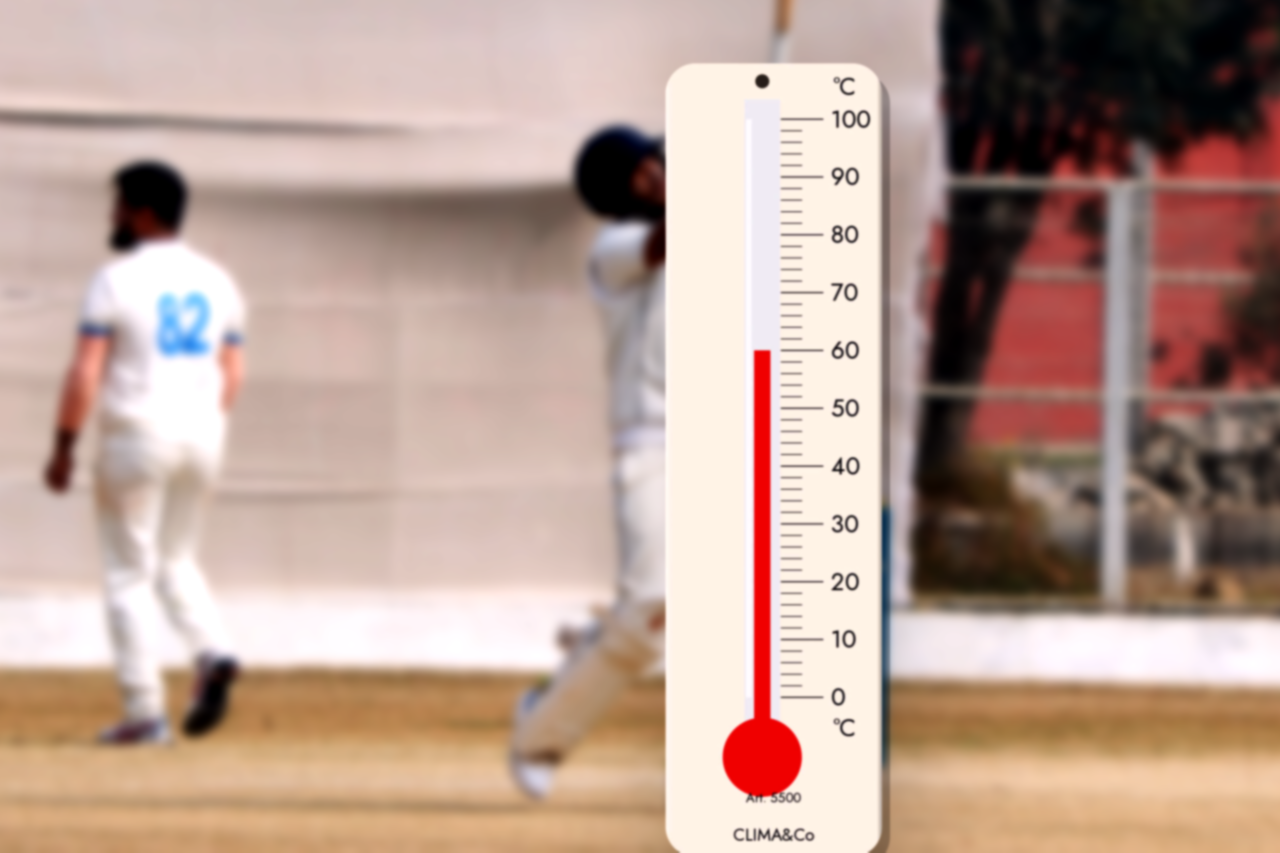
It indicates 60; °C
